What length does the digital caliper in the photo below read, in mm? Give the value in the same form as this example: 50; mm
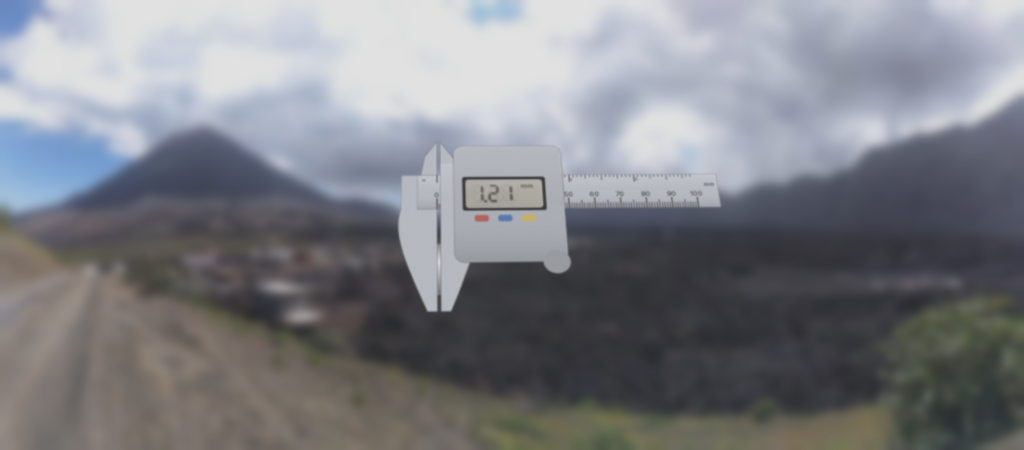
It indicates 1.21; mm
